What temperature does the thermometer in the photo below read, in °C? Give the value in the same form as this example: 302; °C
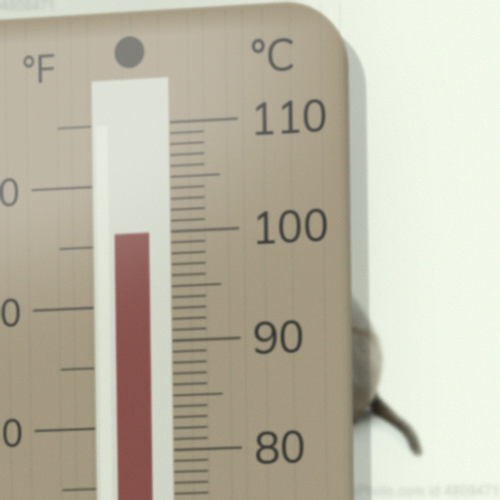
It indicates 100; °C
